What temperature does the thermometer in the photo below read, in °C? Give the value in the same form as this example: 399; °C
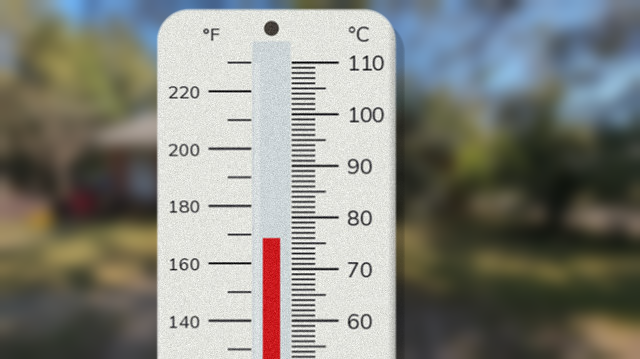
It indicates 76; °C
